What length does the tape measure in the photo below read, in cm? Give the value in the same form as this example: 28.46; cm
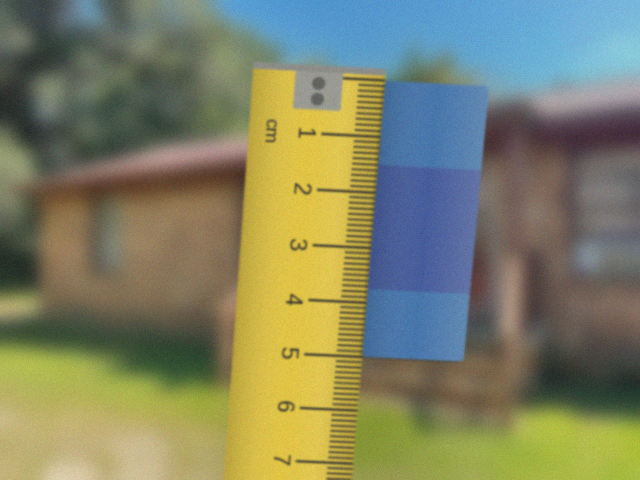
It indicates 5; cm
